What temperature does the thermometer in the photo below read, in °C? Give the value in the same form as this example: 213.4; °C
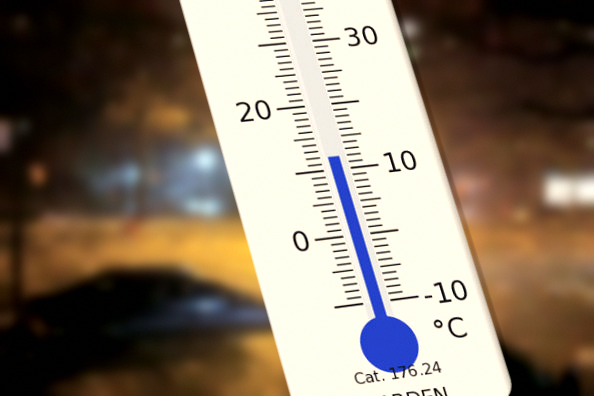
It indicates 12; °C
